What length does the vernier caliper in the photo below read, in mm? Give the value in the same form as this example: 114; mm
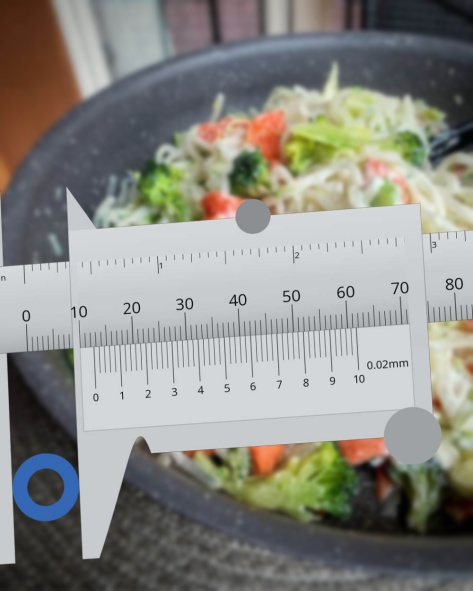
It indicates 12.6; mm
